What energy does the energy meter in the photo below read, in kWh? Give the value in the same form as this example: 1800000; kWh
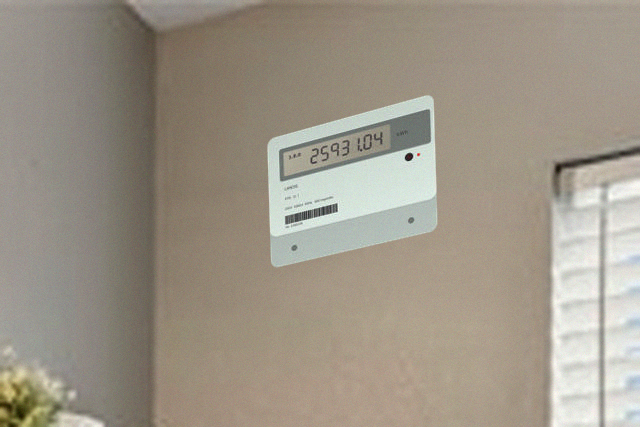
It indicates 25931.04; kWh
